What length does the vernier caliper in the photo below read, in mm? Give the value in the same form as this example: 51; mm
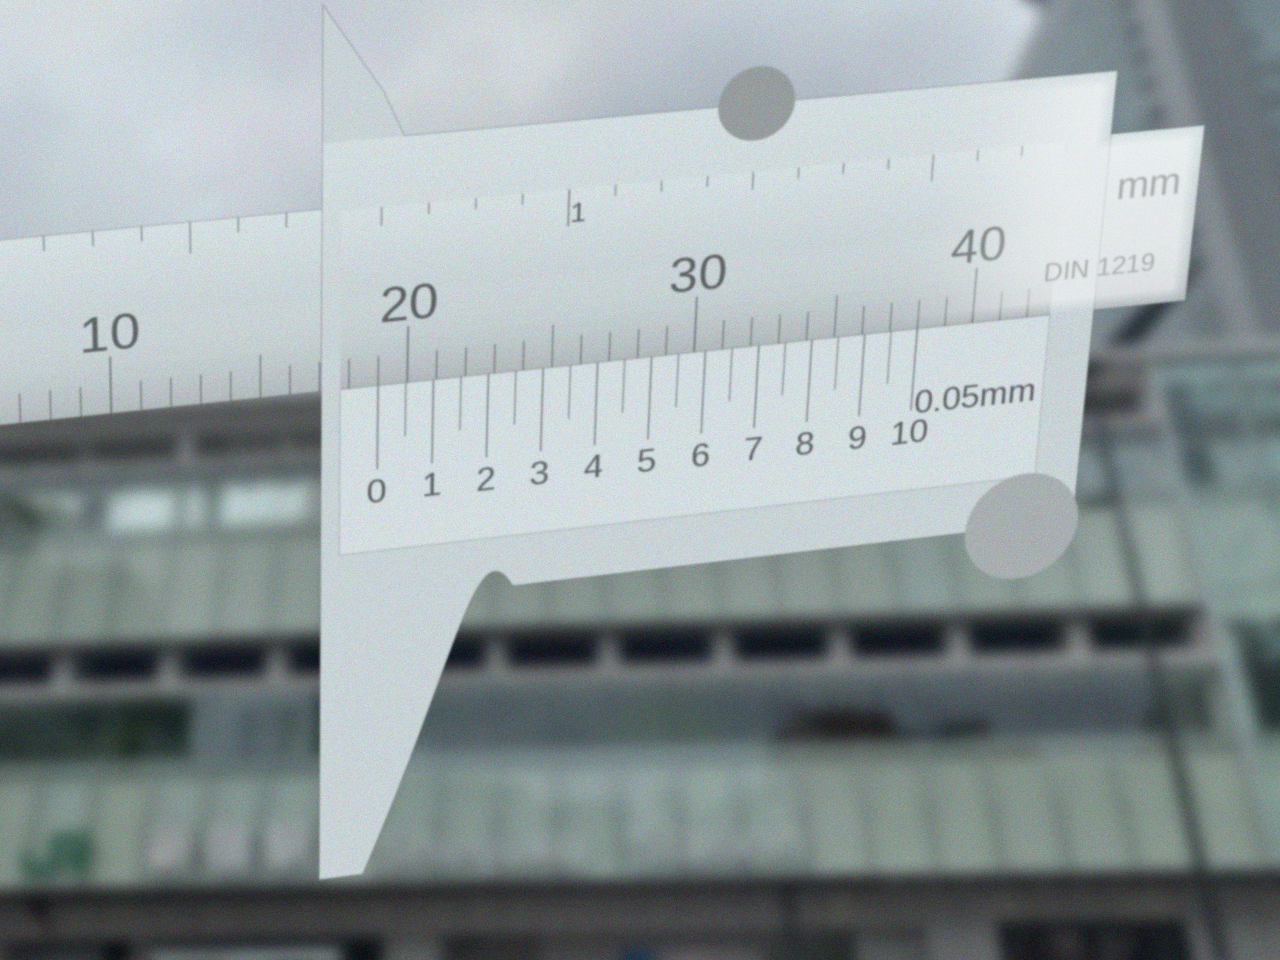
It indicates 19.0; mm
